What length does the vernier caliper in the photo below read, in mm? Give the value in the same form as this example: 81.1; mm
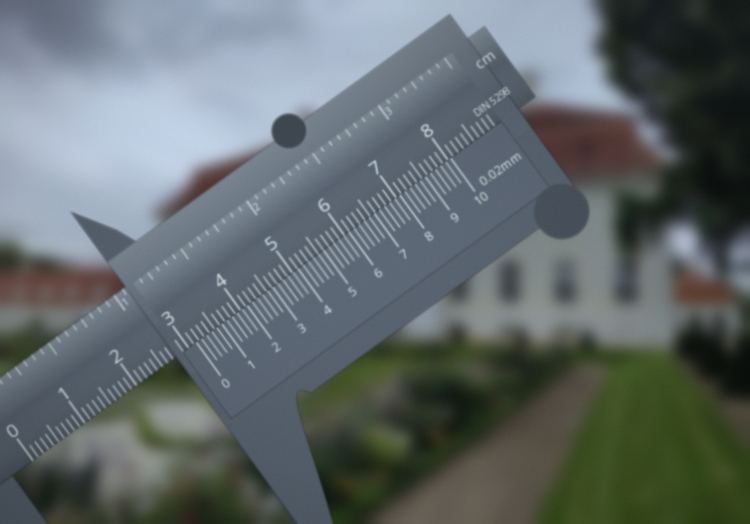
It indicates 31.5; mm
